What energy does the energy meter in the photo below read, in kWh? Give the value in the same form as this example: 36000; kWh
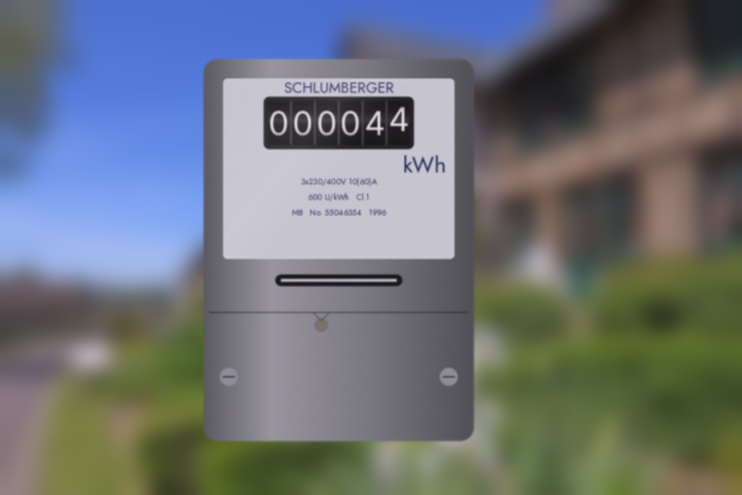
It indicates 44; kWh
